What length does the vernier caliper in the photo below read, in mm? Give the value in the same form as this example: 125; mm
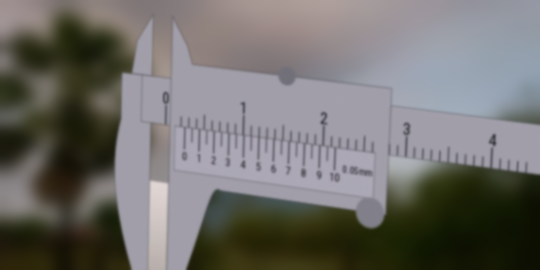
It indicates 2.5; mm
